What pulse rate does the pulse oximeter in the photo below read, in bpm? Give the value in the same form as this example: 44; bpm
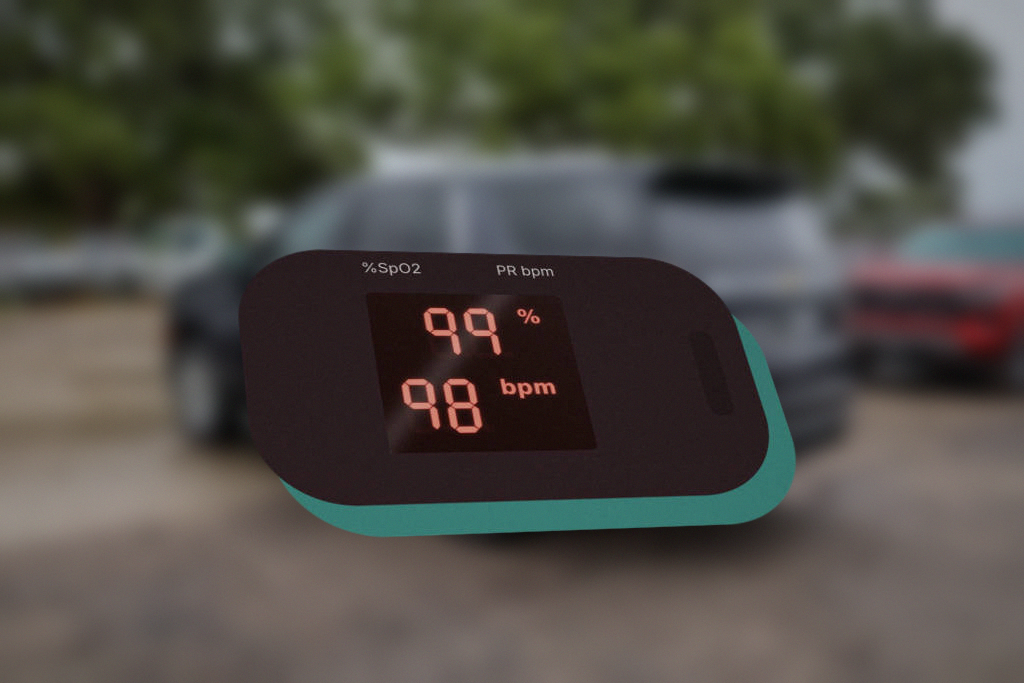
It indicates 98; bpm
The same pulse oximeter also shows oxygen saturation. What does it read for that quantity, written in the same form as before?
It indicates 99; %
